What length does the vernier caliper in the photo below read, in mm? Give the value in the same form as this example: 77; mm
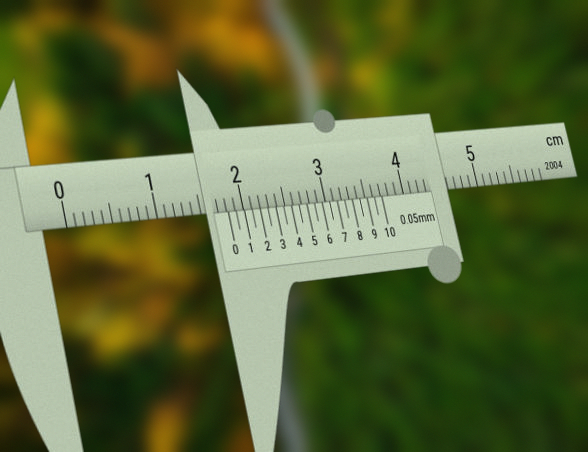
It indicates 18.2; mm
